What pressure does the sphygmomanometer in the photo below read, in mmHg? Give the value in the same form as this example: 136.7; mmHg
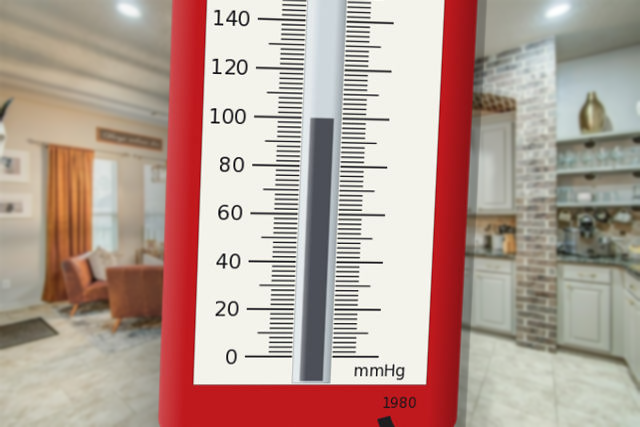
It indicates 100; mmHg
